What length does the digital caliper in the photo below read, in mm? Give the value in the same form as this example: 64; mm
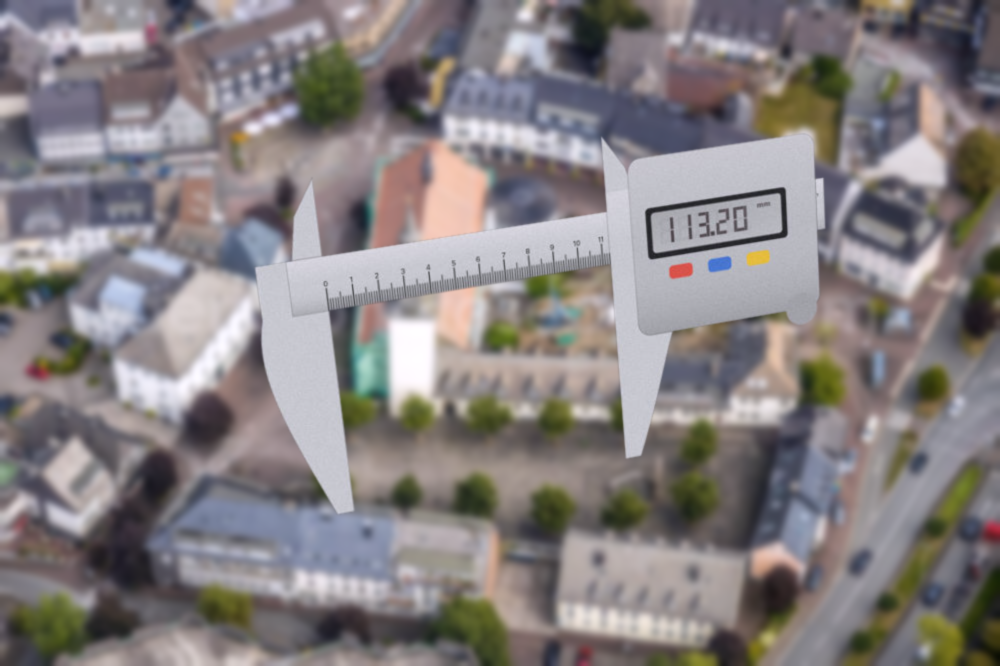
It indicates 113.20; mm
